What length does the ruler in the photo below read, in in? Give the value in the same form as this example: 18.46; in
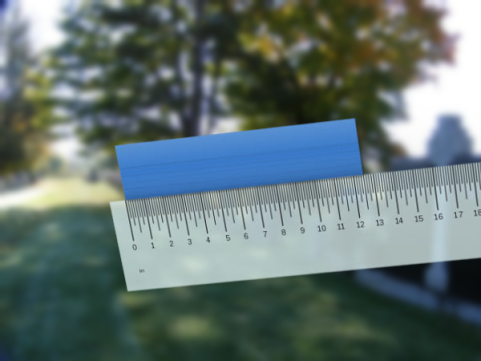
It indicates 12.5; in
